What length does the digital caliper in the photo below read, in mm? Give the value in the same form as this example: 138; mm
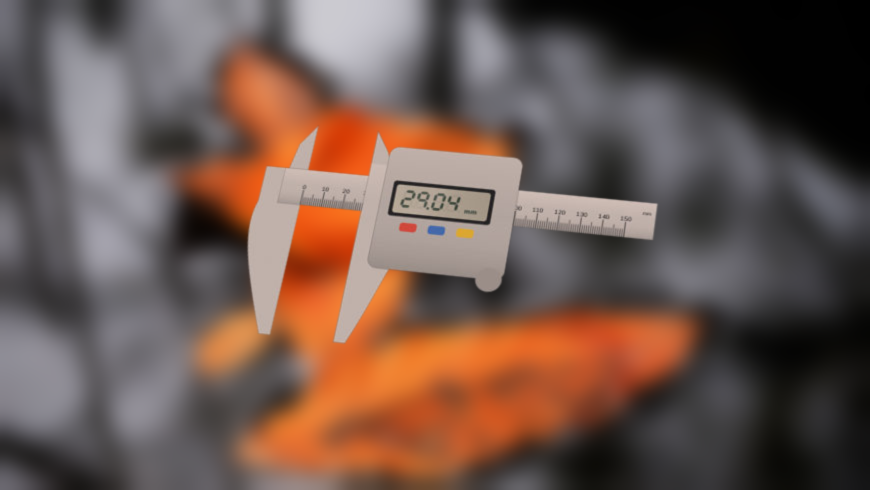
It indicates 29.04; mm
